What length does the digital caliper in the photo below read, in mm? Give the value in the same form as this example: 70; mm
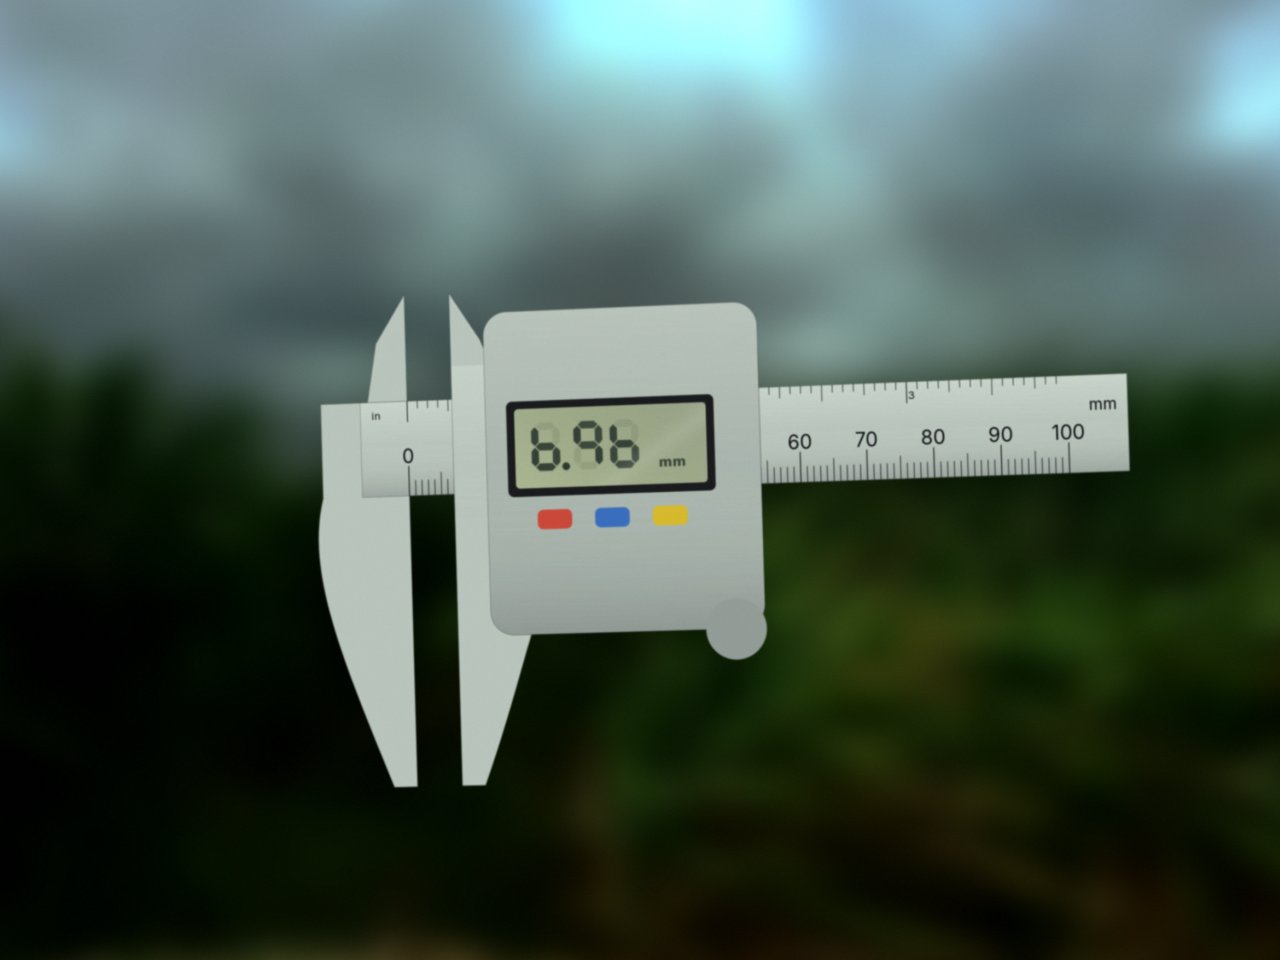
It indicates 6.96; mm
